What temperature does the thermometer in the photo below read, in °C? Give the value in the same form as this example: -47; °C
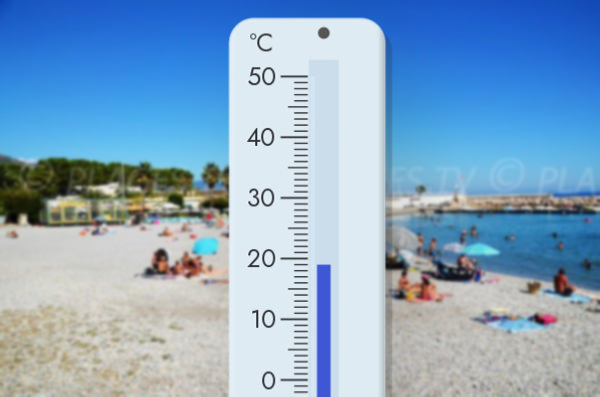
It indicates 19; °C
